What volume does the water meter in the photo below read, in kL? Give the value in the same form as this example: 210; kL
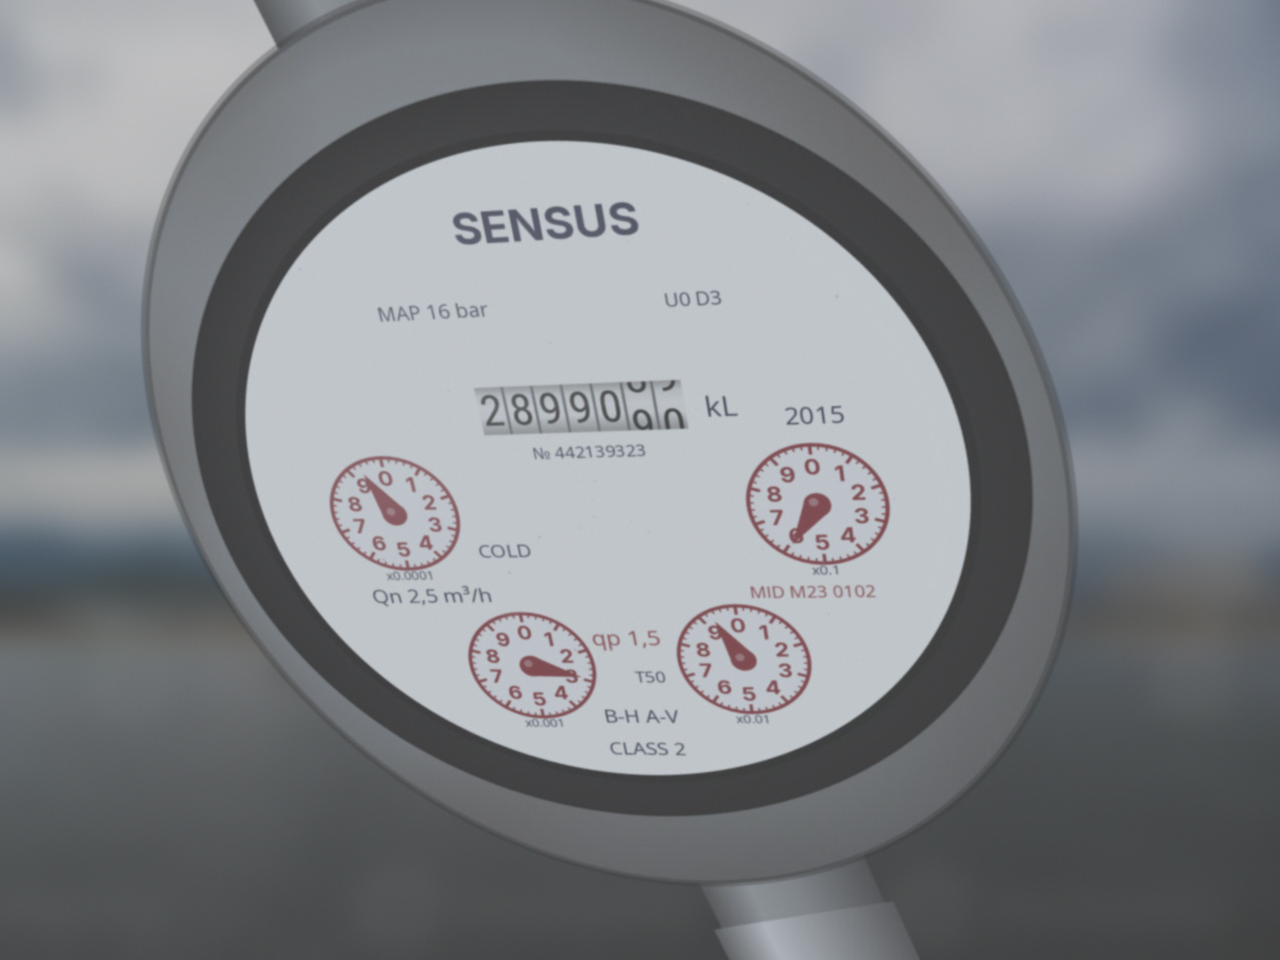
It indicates 2899089.5929; kL
